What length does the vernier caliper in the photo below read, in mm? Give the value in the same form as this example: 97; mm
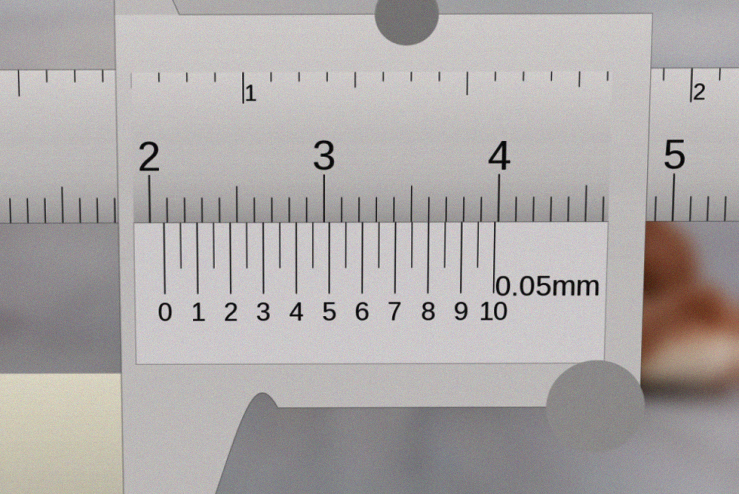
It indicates 20.8; mm
